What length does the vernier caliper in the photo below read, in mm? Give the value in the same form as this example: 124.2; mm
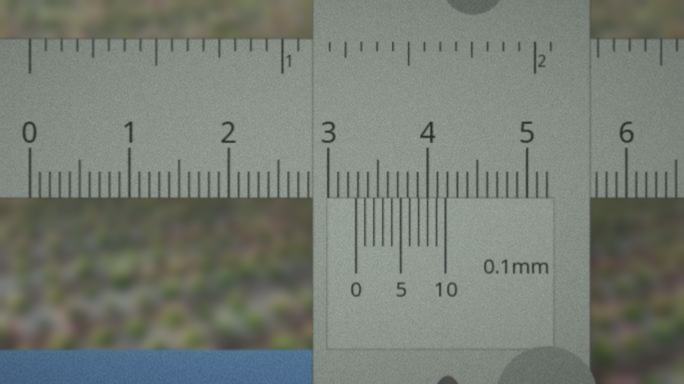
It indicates 32.8; mm
